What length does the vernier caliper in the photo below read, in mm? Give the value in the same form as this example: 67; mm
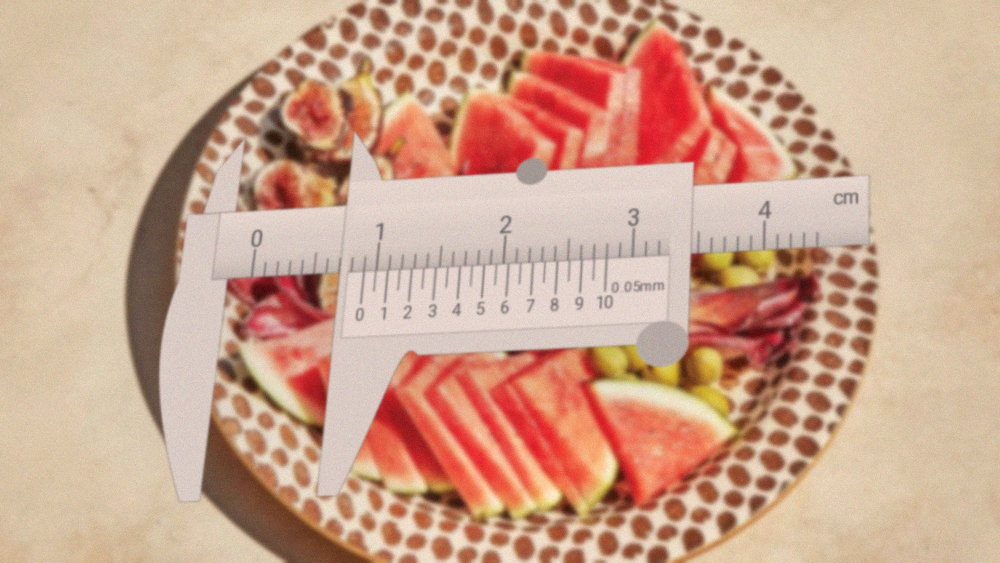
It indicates 9.0; mm
